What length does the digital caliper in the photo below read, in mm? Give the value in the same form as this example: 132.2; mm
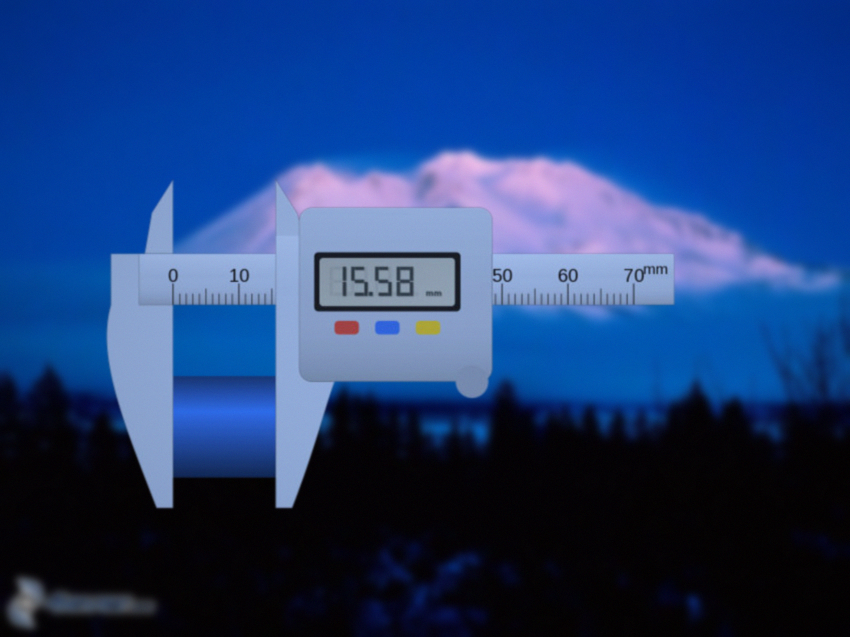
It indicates 15.58; mm
